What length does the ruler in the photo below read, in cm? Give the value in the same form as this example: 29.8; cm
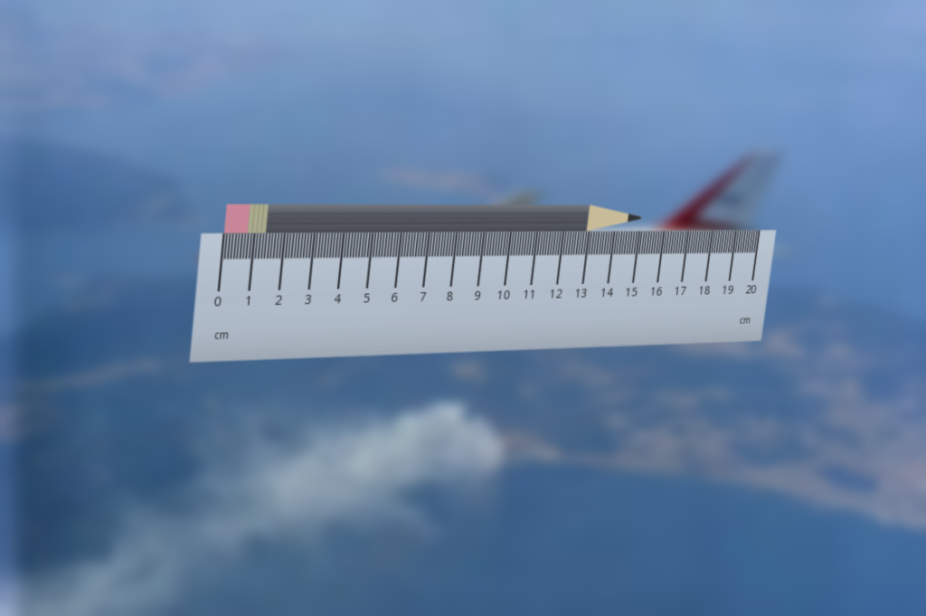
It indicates 15; cm
